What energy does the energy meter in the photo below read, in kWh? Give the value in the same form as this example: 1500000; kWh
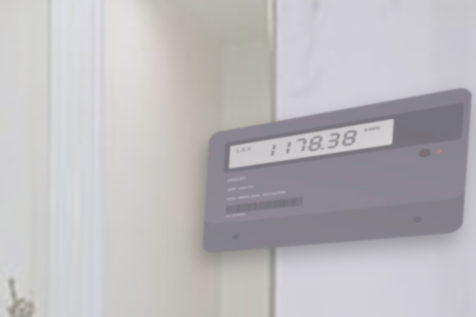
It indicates 1178.38; kWh
